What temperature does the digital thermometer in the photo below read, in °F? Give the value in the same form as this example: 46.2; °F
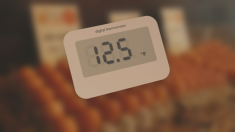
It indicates 12.5; °F
